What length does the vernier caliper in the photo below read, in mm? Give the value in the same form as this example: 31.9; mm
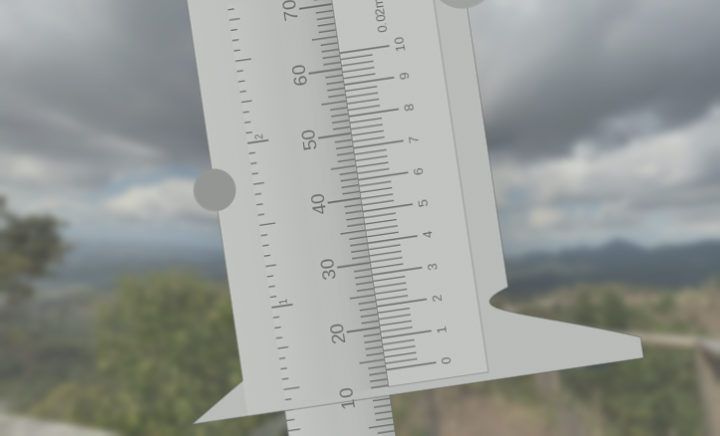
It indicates 13.4; mm
